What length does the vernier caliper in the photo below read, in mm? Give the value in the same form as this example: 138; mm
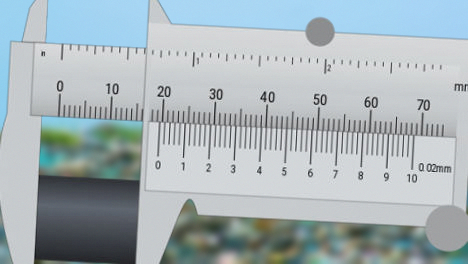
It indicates 19.5; mm
